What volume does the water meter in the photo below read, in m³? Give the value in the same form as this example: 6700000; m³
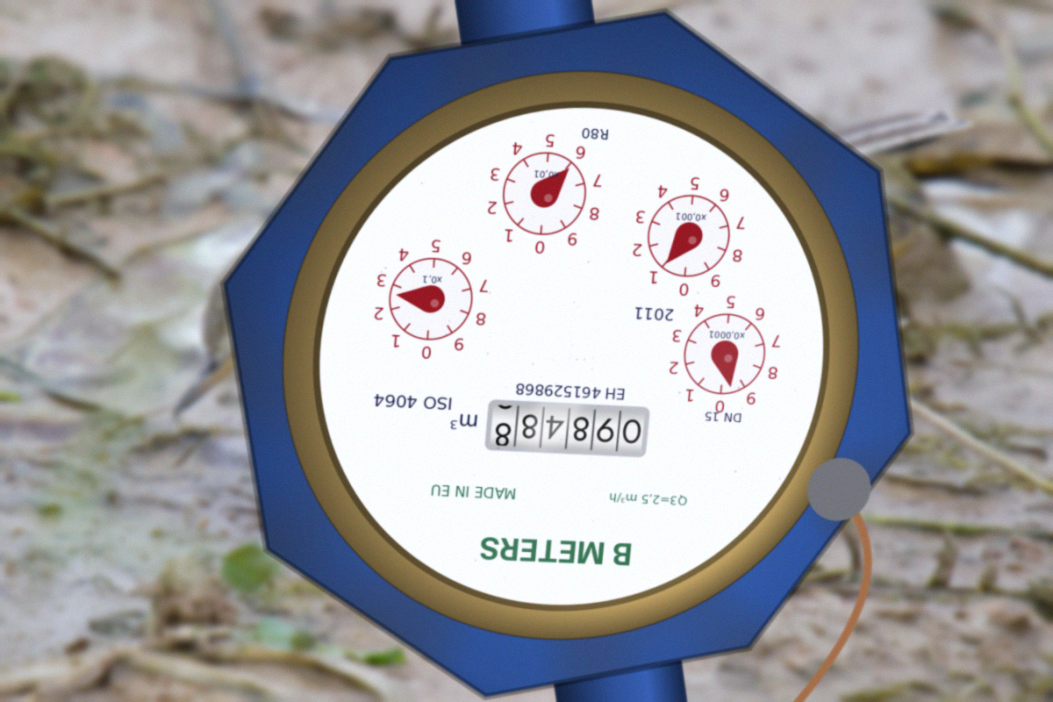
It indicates 98488.2609; m³
